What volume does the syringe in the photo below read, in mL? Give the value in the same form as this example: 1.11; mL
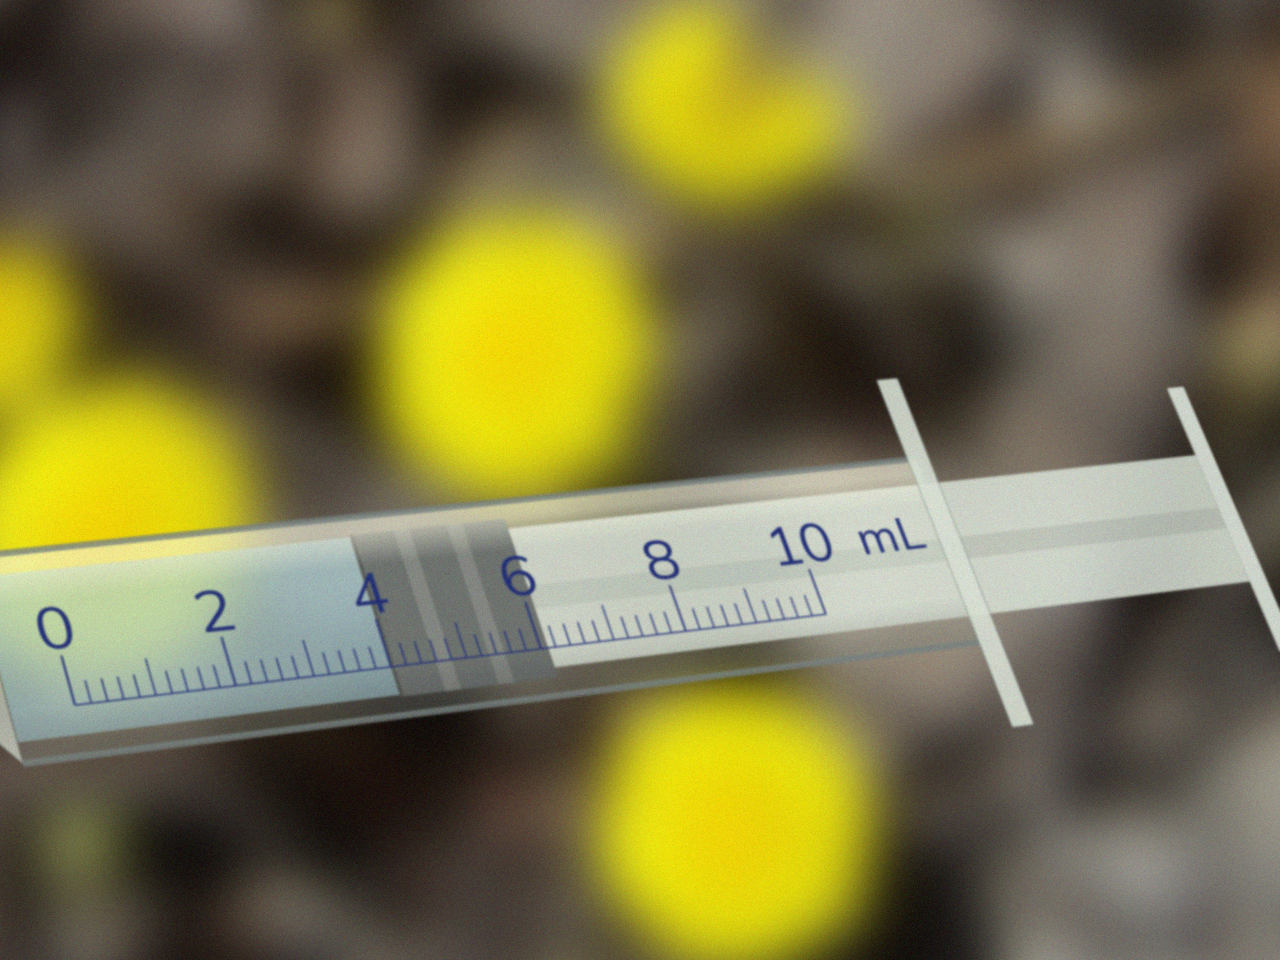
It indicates 4; mL
